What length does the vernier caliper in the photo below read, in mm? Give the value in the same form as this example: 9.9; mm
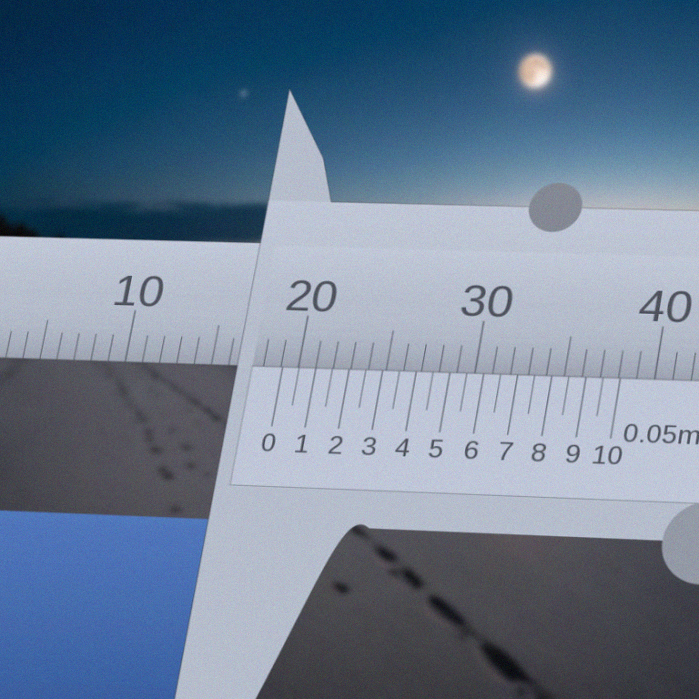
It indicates 19.1; mm
